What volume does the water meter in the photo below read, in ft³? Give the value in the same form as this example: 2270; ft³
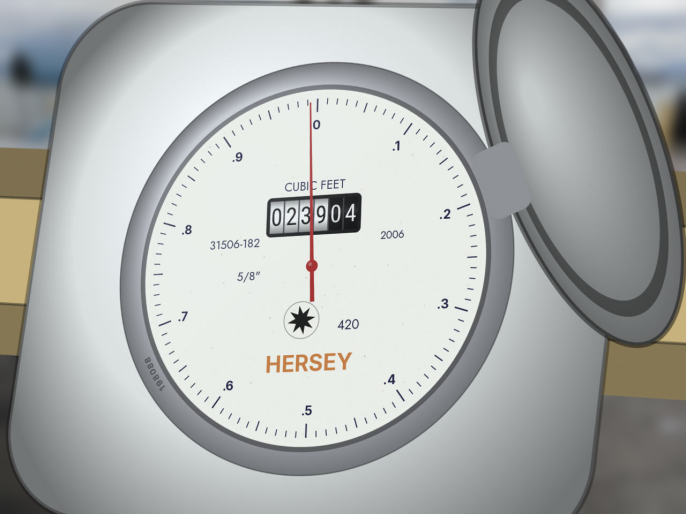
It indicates 23903.99; ft³
